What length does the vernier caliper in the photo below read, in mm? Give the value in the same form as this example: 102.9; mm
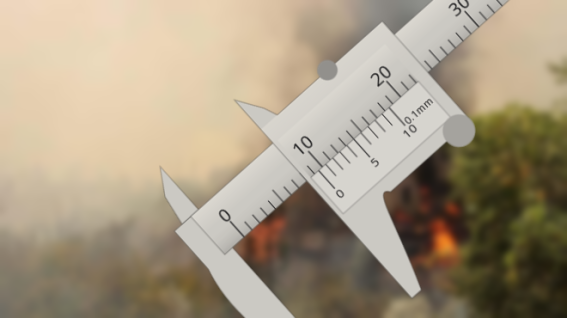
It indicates 9.5; mm
